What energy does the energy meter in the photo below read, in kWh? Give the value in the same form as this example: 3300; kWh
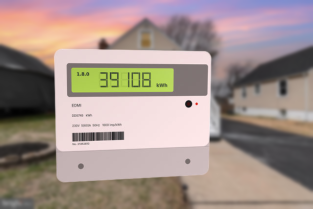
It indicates 39108; kWh
